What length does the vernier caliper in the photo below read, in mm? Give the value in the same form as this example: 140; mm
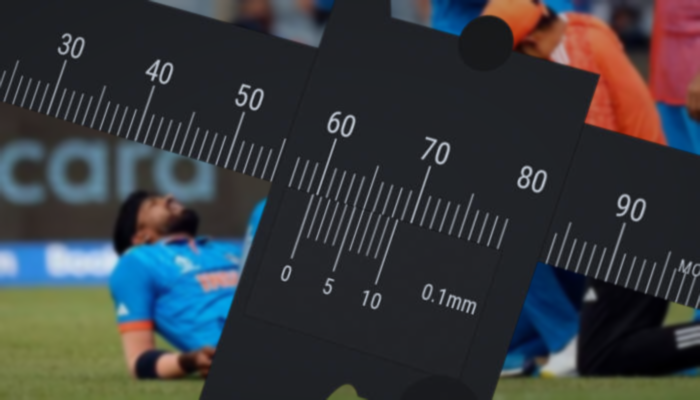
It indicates 59.6; mm
